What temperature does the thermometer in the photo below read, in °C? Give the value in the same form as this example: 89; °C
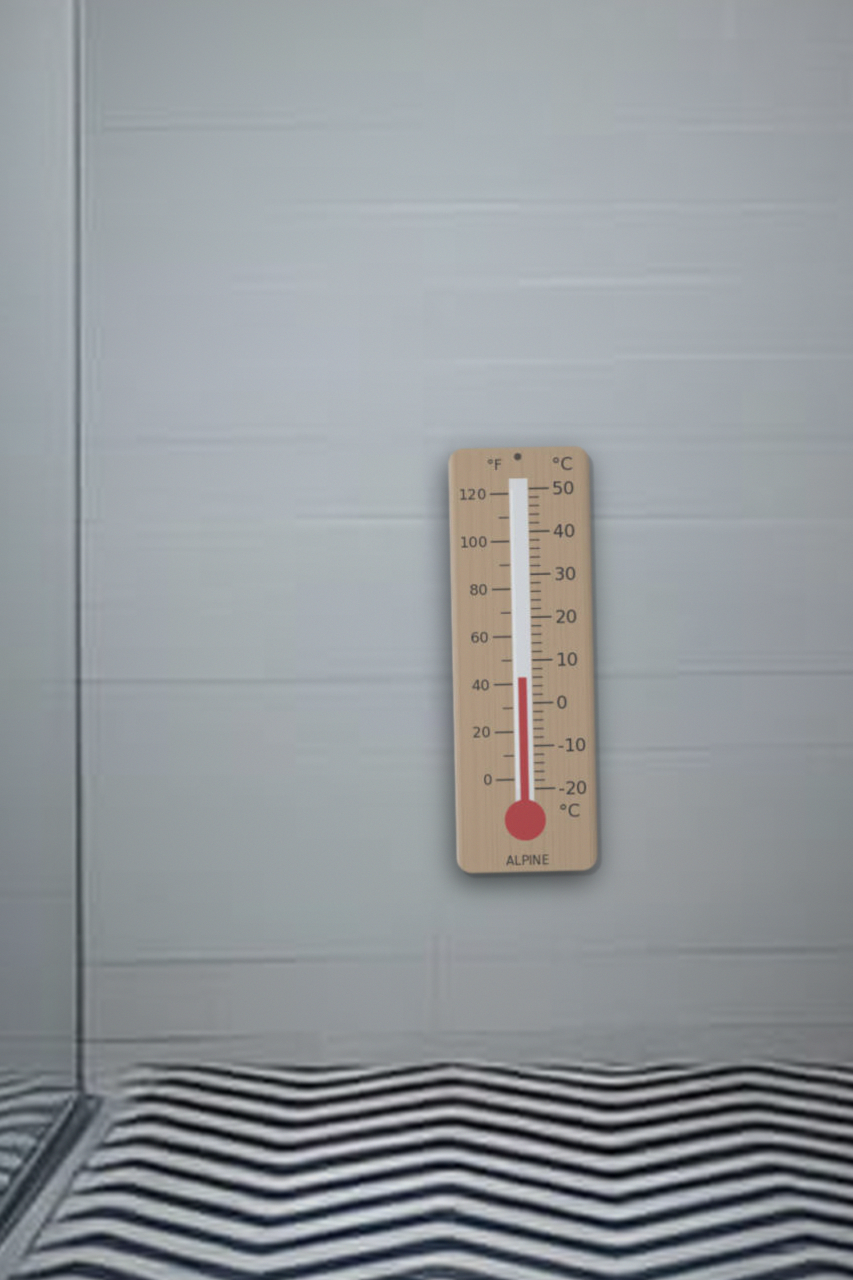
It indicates 6; °C
